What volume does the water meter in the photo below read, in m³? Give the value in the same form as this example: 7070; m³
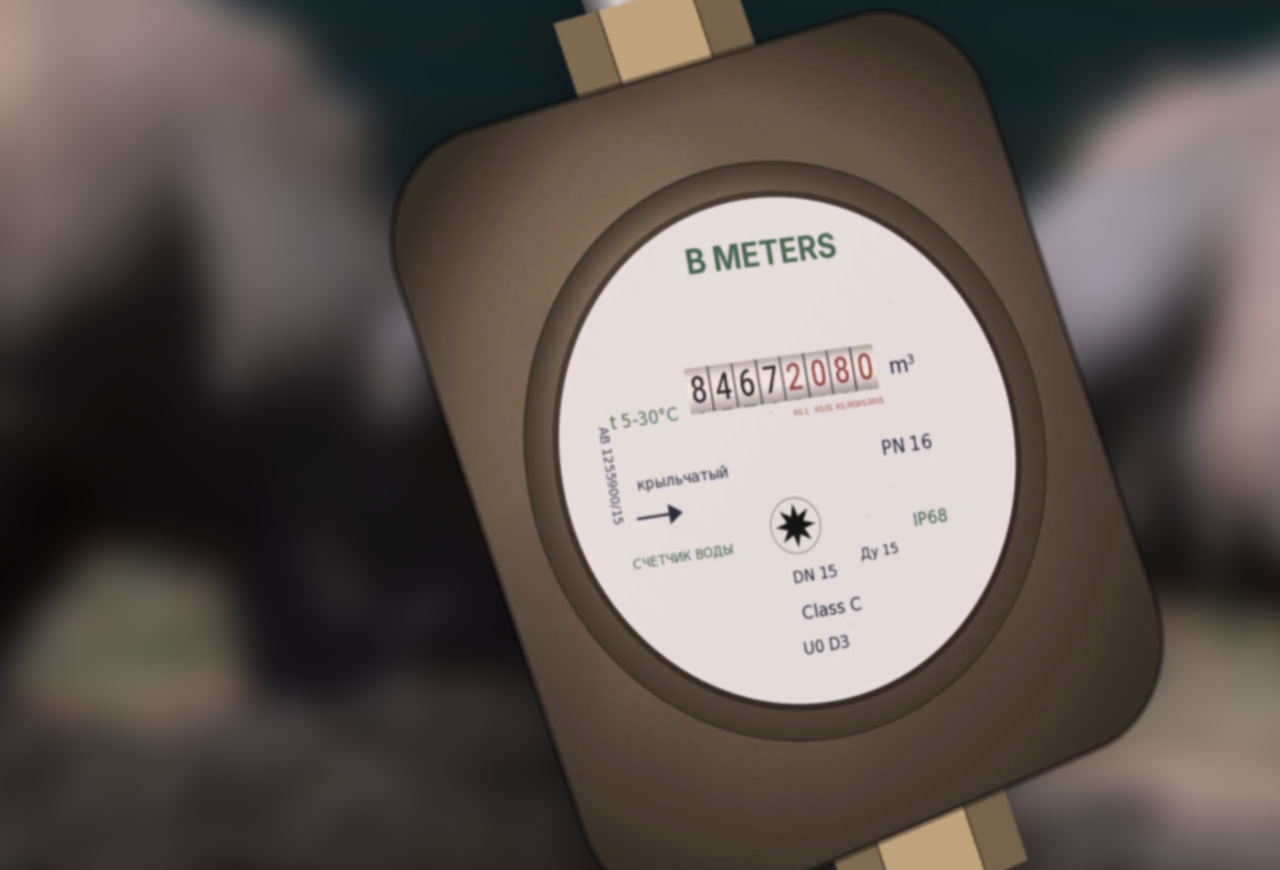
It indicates 8467.2080; m³
